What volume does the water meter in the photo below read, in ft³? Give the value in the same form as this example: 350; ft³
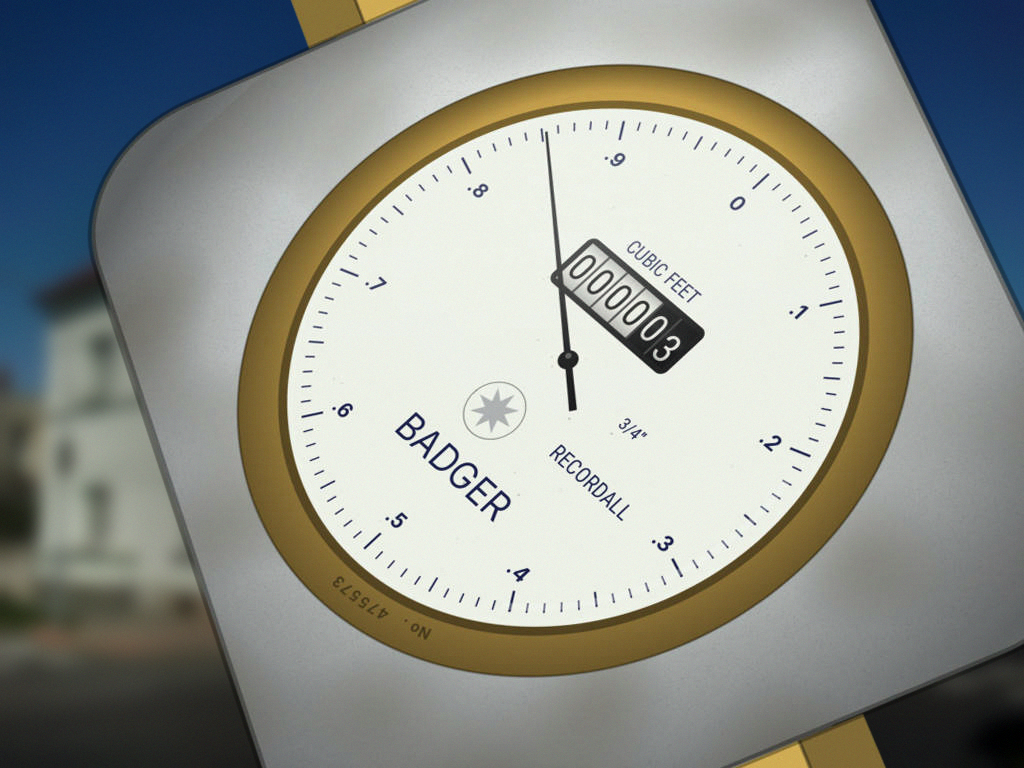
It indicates 2.85; ft³
